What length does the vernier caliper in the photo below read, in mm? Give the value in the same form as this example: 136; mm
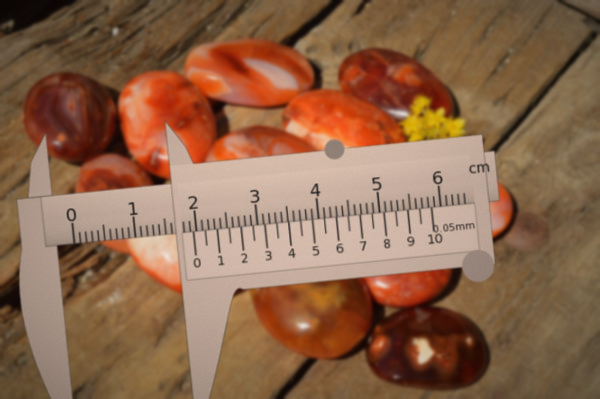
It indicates 19.5; mm
